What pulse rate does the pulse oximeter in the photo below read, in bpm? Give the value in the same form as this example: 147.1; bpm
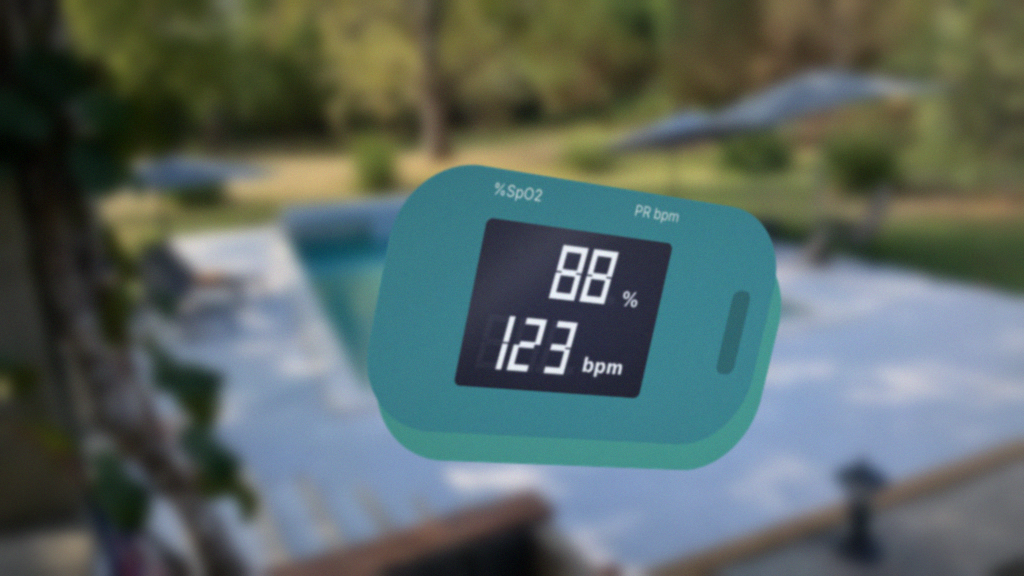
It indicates 123; bpm
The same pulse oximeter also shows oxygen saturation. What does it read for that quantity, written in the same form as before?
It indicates 88; %
